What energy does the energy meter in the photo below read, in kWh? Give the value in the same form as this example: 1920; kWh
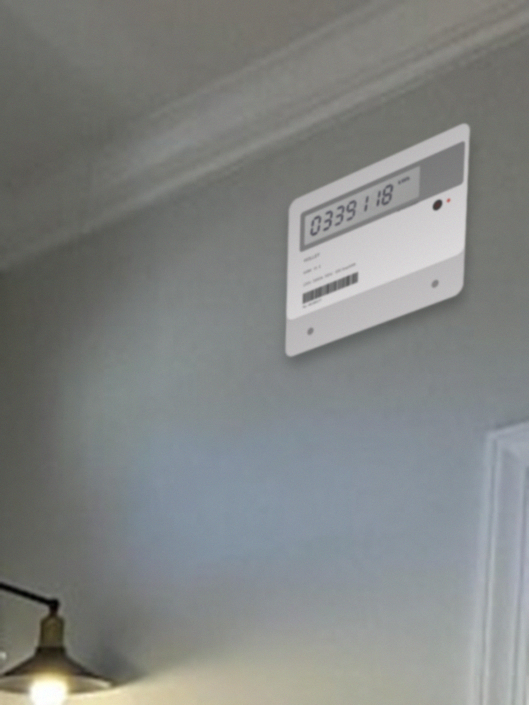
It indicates 339118; kWh
